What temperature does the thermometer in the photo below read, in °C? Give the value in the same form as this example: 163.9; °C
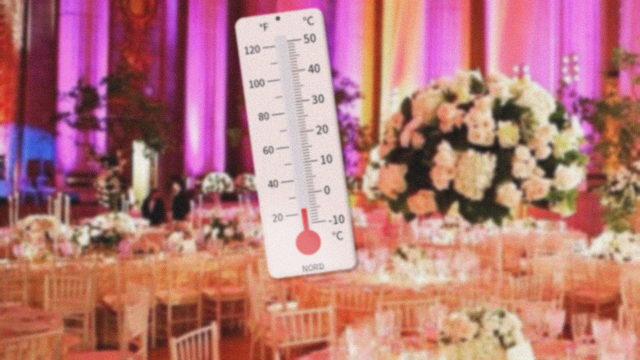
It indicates -5; °C
